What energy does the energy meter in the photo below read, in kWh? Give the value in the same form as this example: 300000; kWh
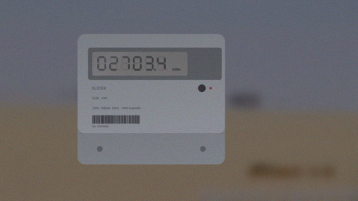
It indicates 2703.4; kWh
